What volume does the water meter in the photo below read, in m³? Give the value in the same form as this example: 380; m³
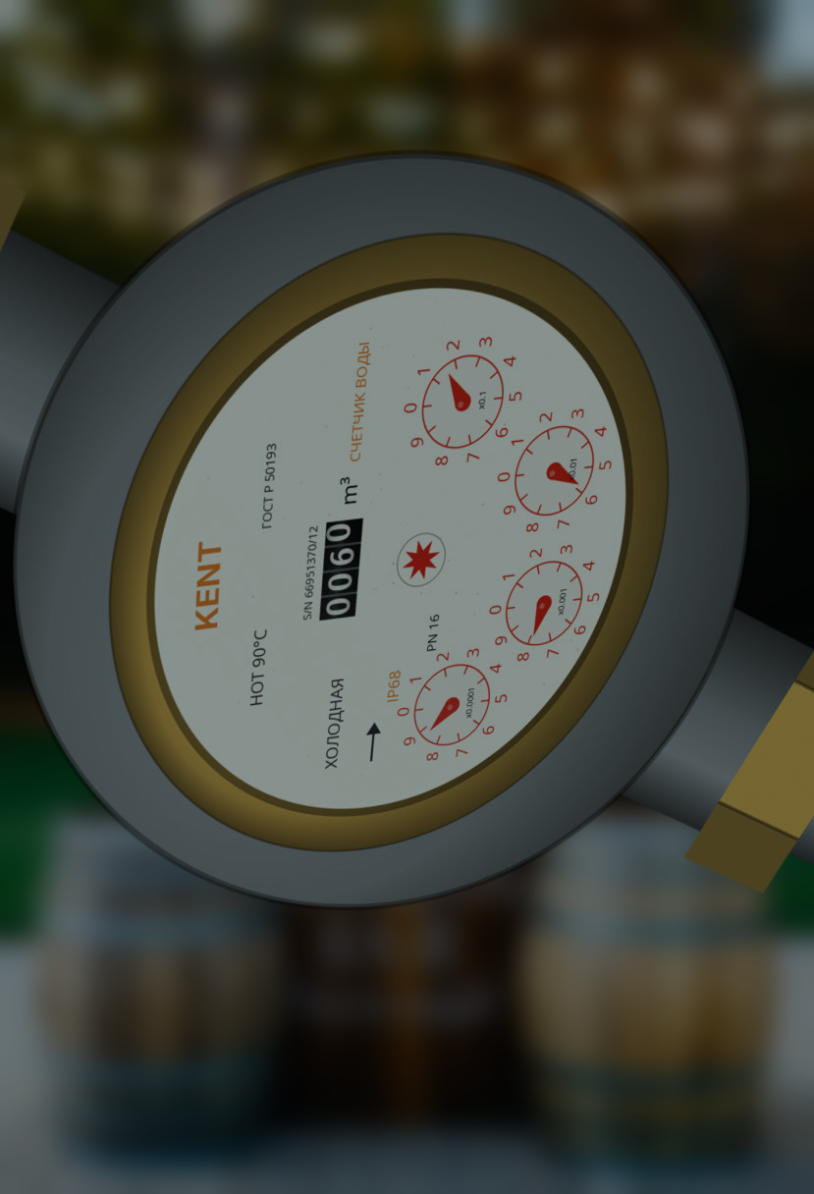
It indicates 60.1578; m³
